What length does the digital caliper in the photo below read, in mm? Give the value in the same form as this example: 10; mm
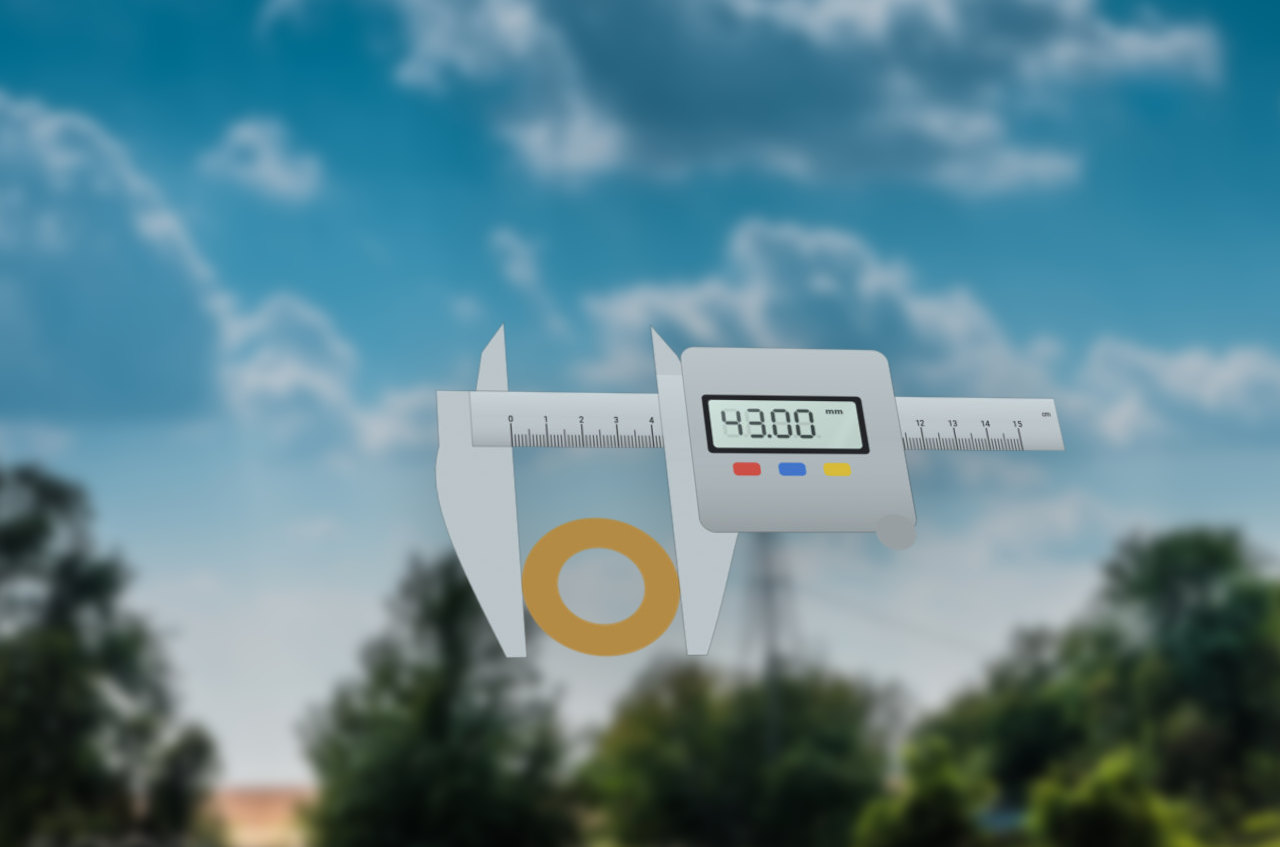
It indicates 43.00; mm
